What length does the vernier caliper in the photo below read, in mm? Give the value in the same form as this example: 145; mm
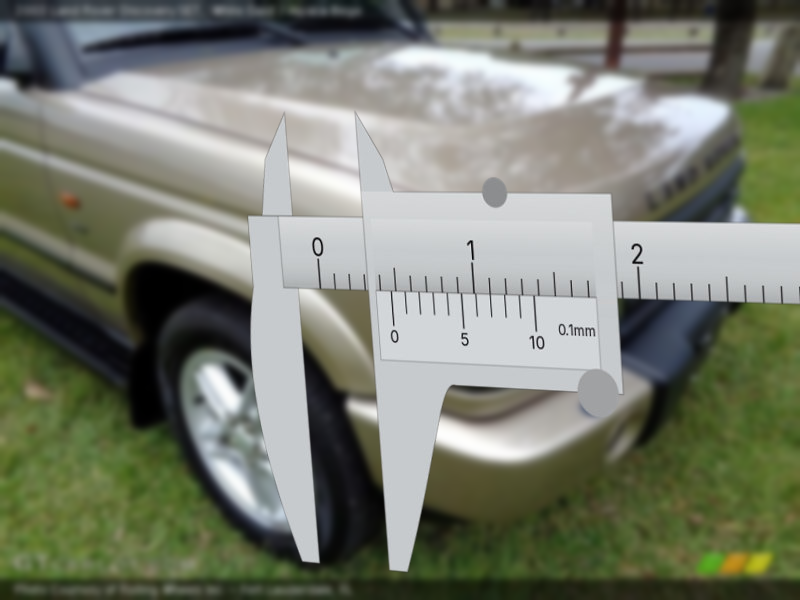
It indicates 4.7; mm
